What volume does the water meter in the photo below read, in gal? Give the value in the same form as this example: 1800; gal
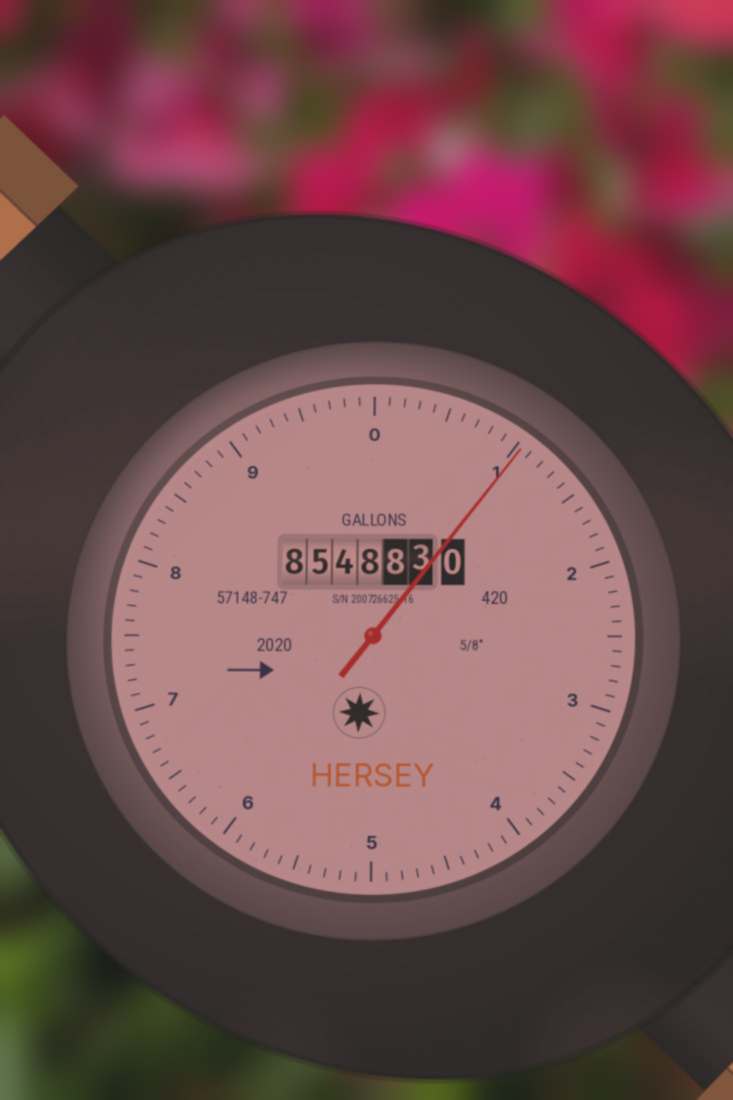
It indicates 8548831.0; gal
